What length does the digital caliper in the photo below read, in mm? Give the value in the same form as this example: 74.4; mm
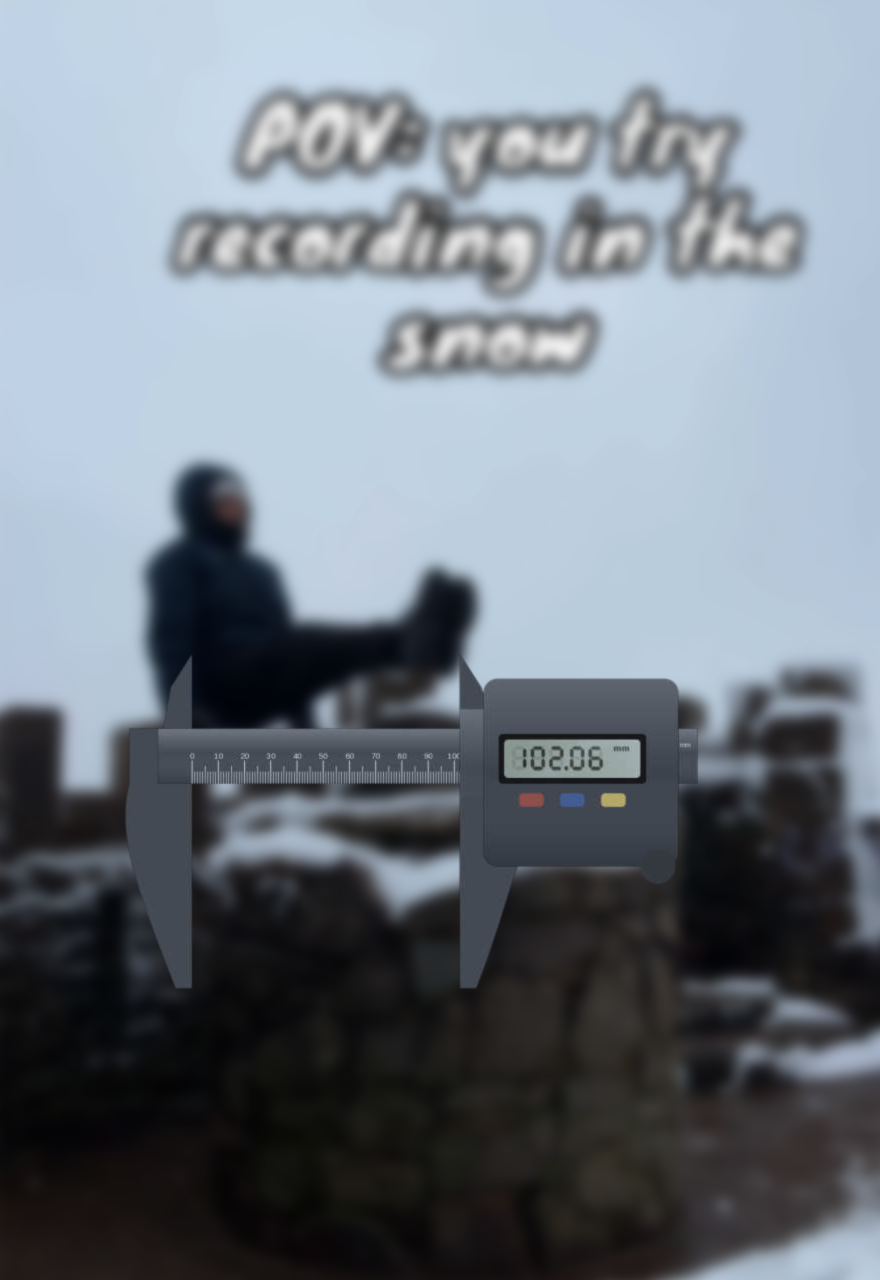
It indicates 102.06; mm
